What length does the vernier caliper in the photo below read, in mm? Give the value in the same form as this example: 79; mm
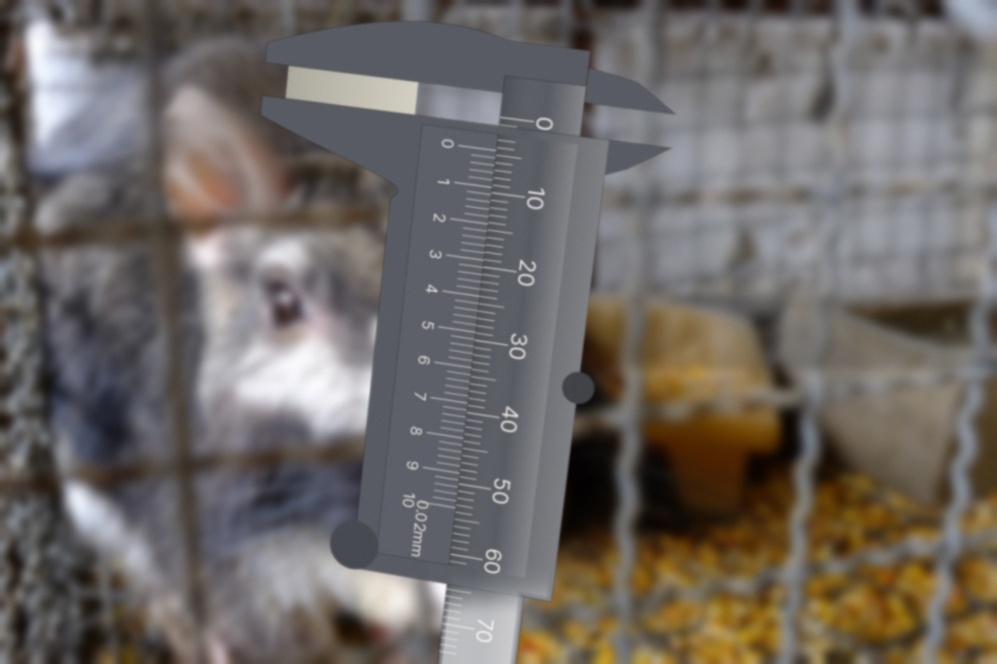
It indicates 4.4; mm
